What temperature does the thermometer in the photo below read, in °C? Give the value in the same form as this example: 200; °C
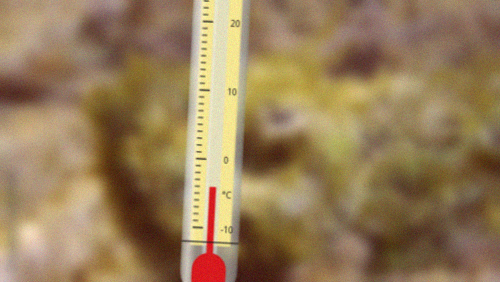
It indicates -4; °C
